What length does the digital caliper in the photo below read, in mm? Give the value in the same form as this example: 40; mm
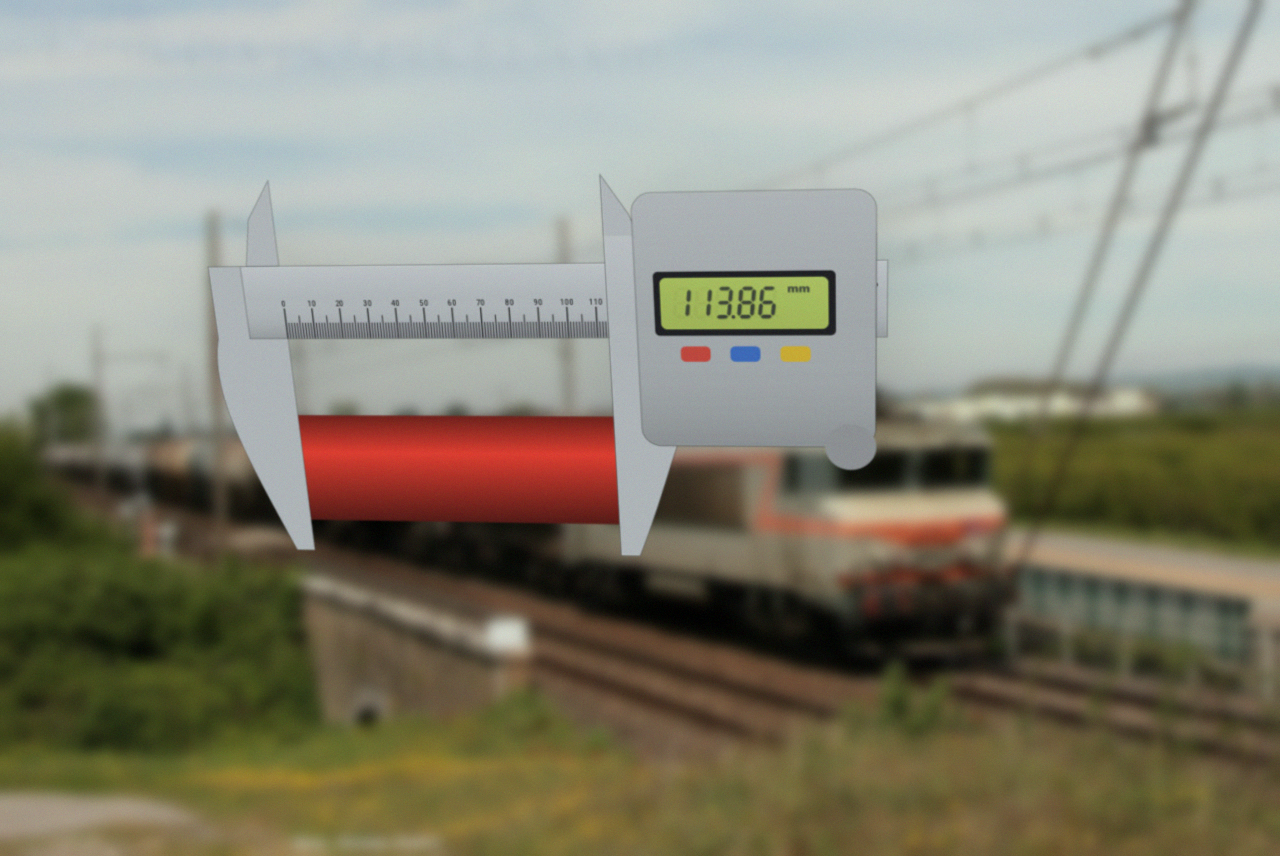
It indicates 113.86; mm
